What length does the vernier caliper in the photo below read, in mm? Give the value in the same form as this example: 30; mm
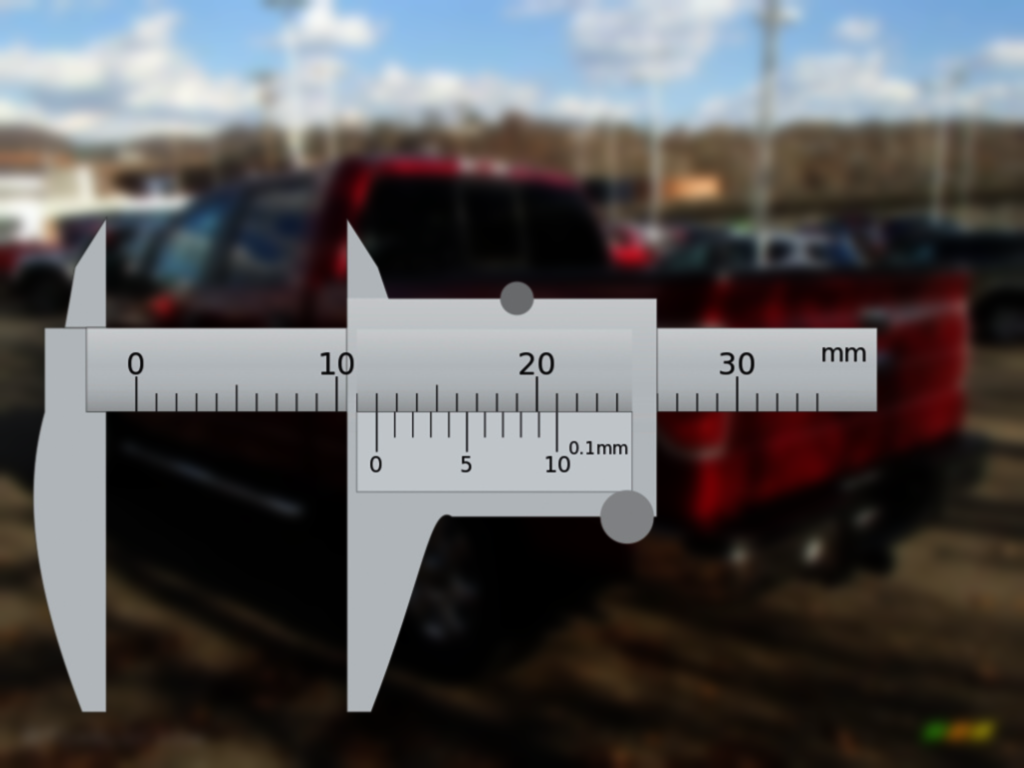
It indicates 12.0; mm
